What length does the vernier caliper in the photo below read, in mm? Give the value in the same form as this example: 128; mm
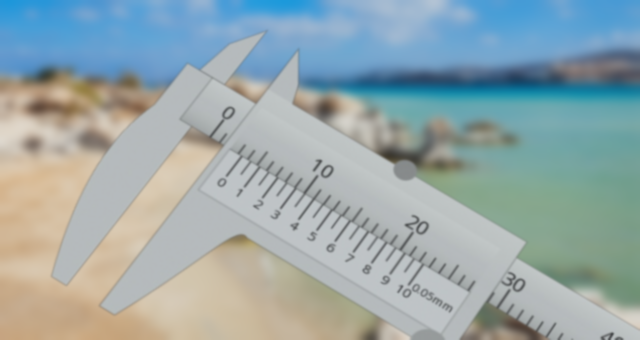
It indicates 3.4; mm
